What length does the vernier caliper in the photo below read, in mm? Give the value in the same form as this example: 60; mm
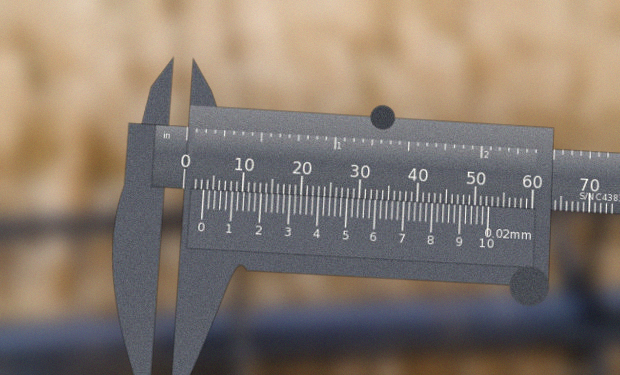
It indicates 3.4; mm
